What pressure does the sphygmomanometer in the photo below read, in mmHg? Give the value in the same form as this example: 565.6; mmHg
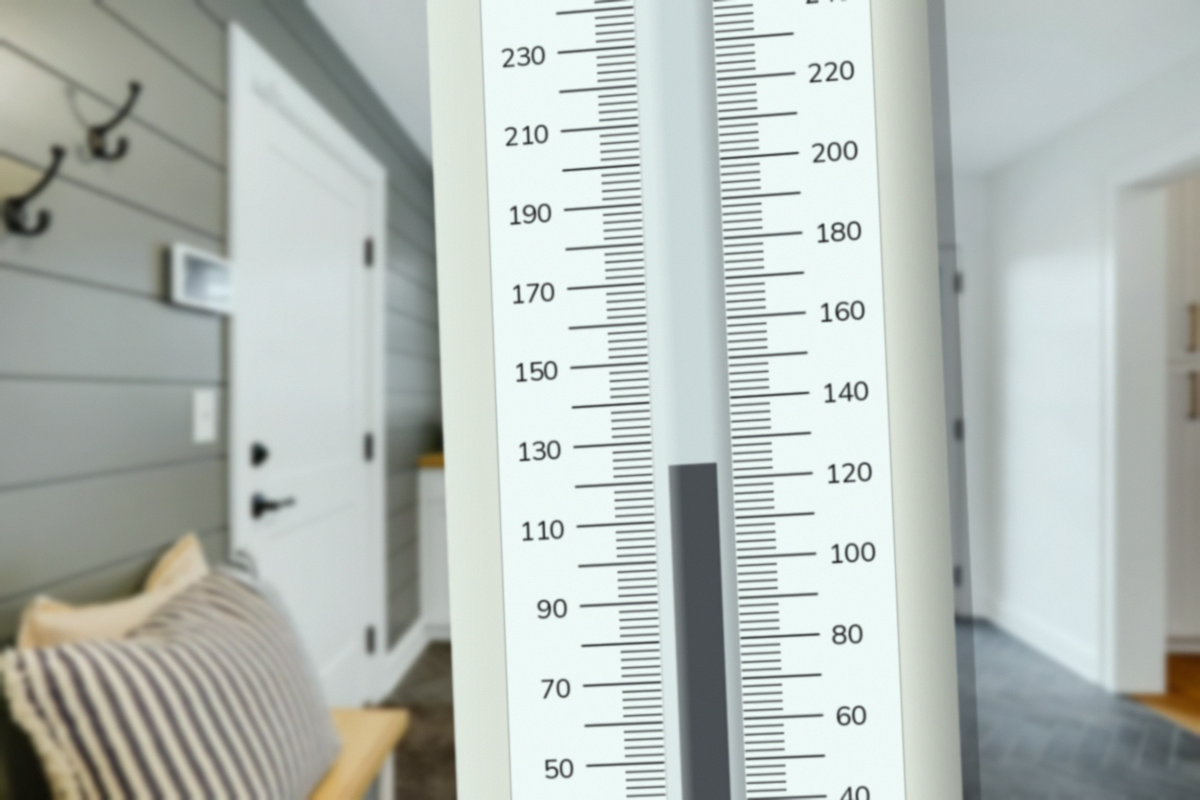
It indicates 124; mmHg
